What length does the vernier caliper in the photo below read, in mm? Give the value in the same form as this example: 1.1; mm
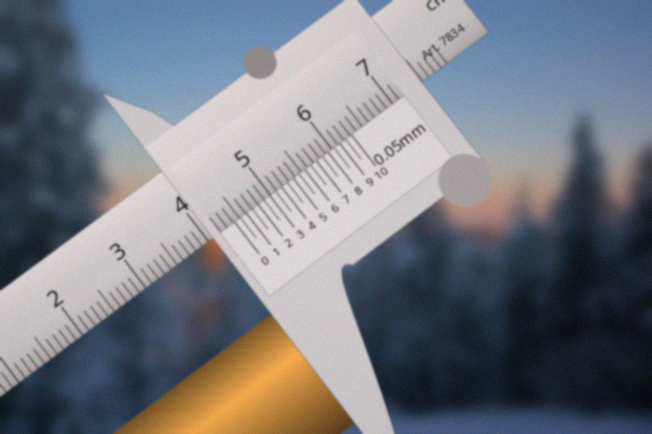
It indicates 44.2; mm
